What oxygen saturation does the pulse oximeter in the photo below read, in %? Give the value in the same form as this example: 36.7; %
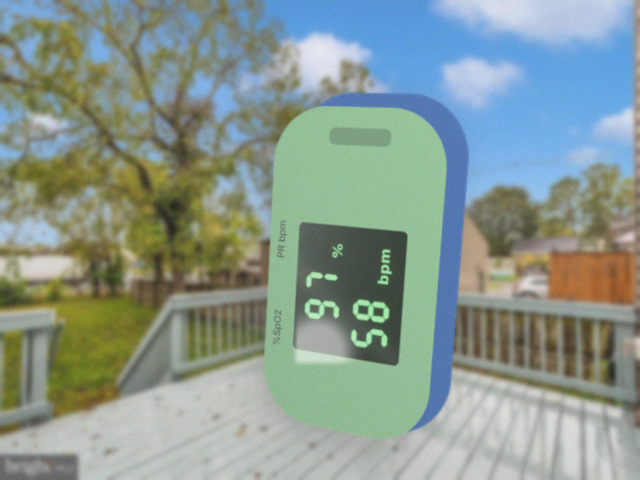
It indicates 97; %
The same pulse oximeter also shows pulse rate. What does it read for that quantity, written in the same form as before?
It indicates 58; bpm
